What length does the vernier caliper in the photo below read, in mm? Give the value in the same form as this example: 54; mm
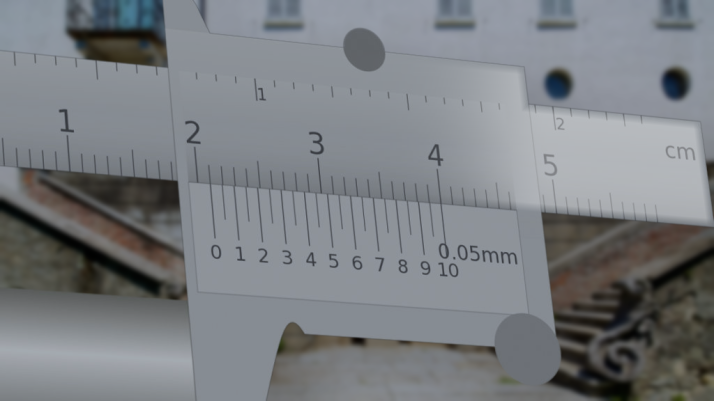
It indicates 21.0; mm
